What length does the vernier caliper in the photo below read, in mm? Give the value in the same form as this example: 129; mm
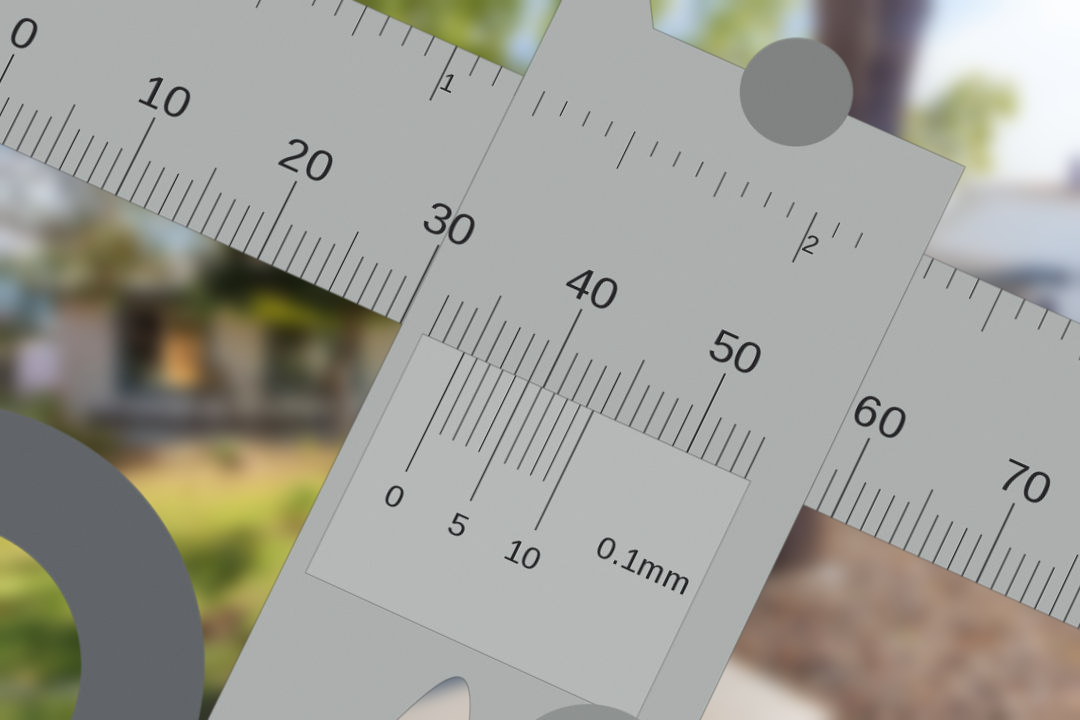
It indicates 34.5; mm
